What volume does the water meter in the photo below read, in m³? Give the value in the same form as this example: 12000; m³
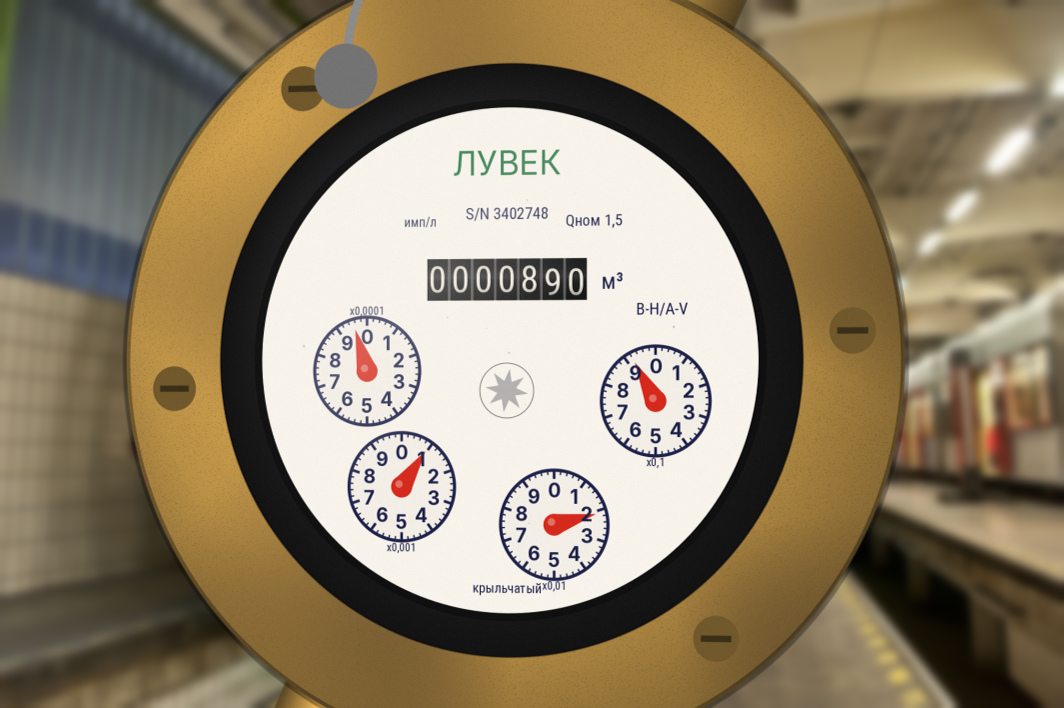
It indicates 889.9209; m³
